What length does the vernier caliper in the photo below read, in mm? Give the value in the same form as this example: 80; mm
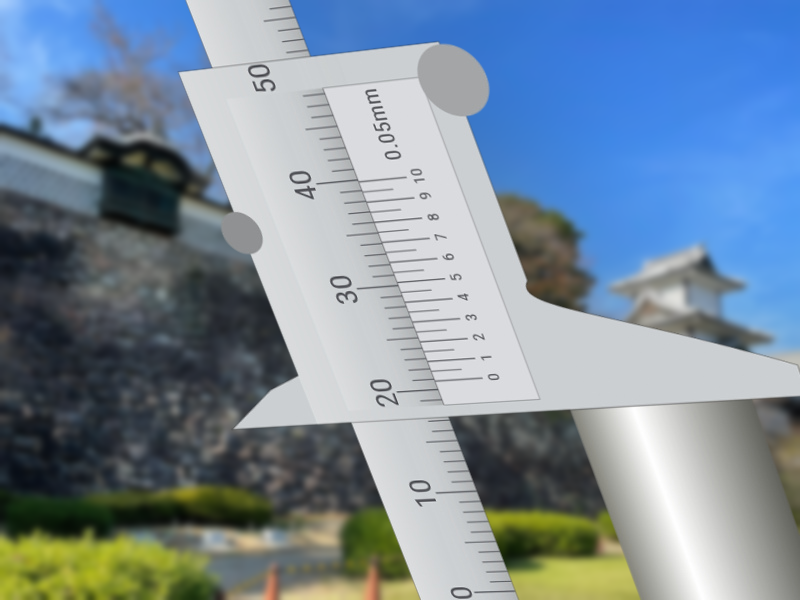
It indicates 20.8; mm
